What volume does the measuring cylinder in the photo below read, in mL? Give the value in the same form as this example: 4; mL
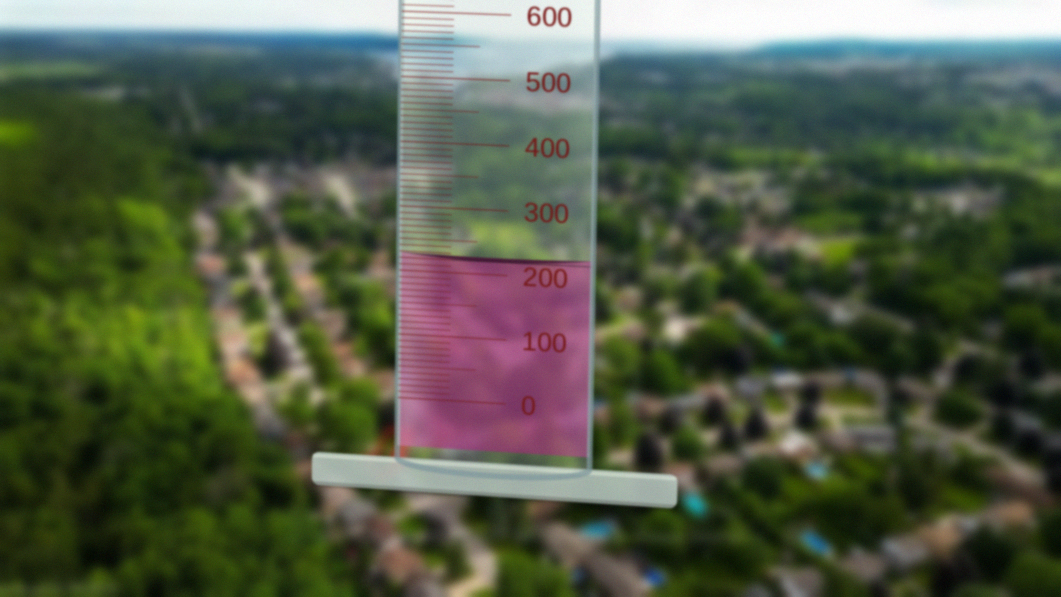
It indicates 220; mL
